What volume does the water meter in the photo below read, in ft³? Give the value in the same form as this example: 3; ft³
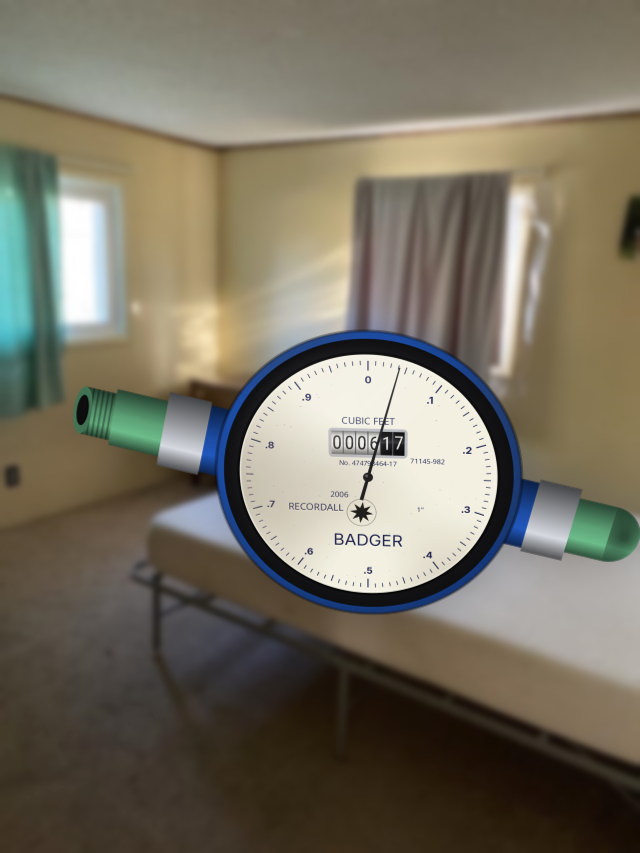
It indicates 617.04; ft³
